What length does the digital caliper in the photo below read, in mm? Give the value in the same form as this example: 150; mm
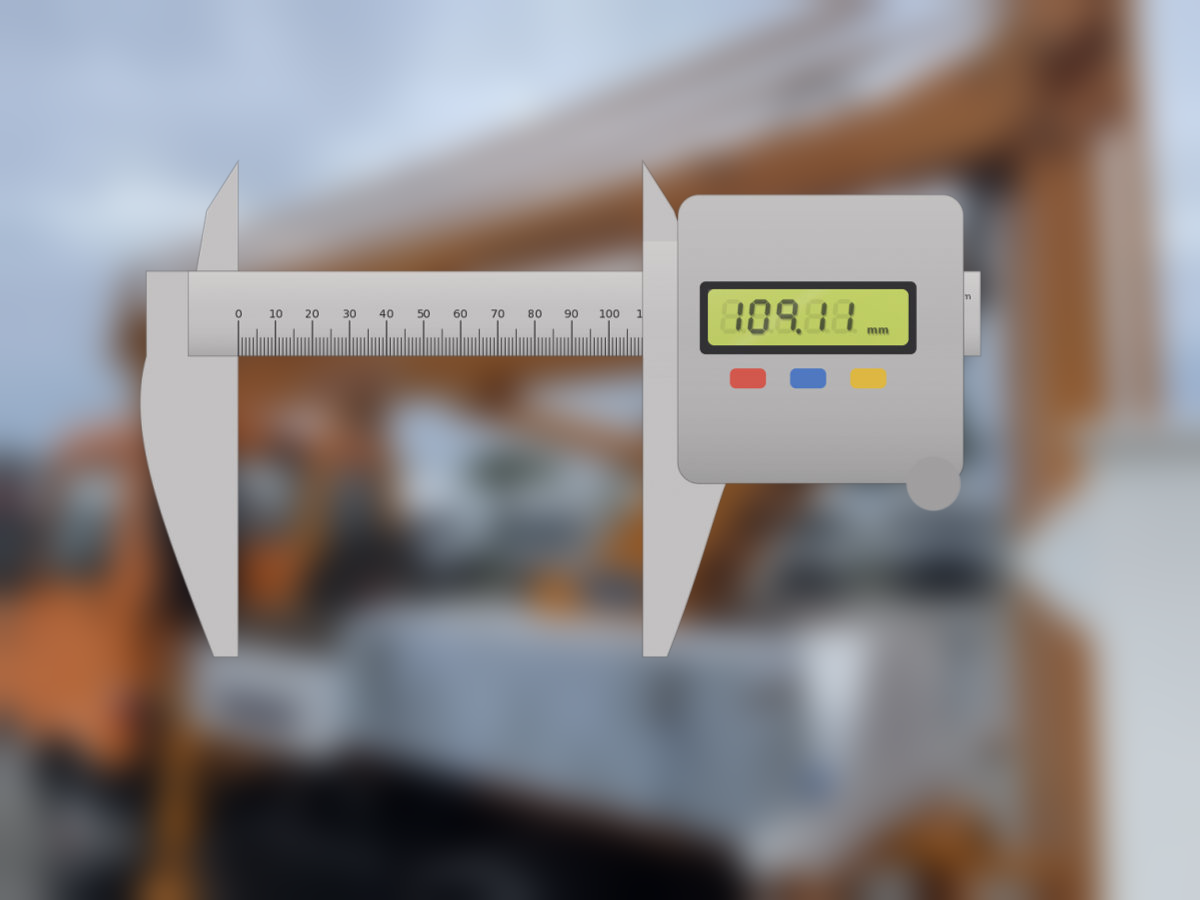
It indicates 109.11; mm
